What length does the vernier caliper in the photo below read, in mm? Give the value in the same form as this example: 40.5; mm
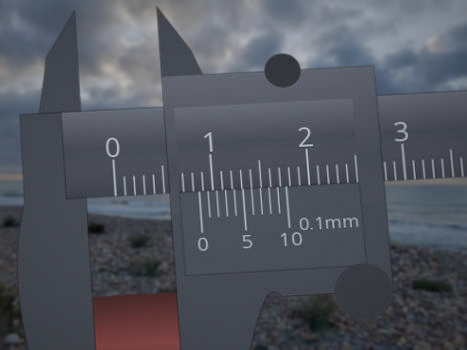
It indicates 8.6; mm
